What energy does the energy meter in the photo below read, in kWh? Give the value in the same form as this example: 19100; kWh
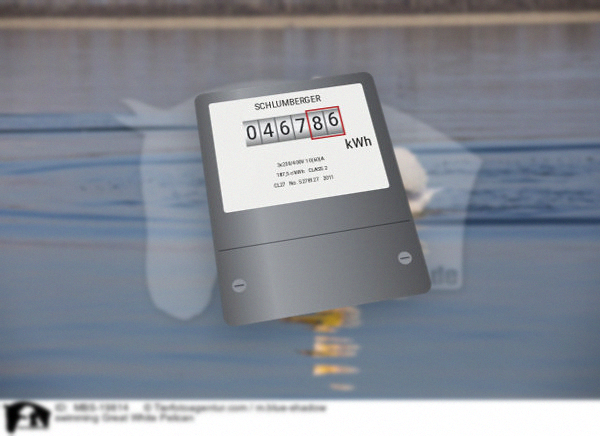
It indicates 467.86; kWh
